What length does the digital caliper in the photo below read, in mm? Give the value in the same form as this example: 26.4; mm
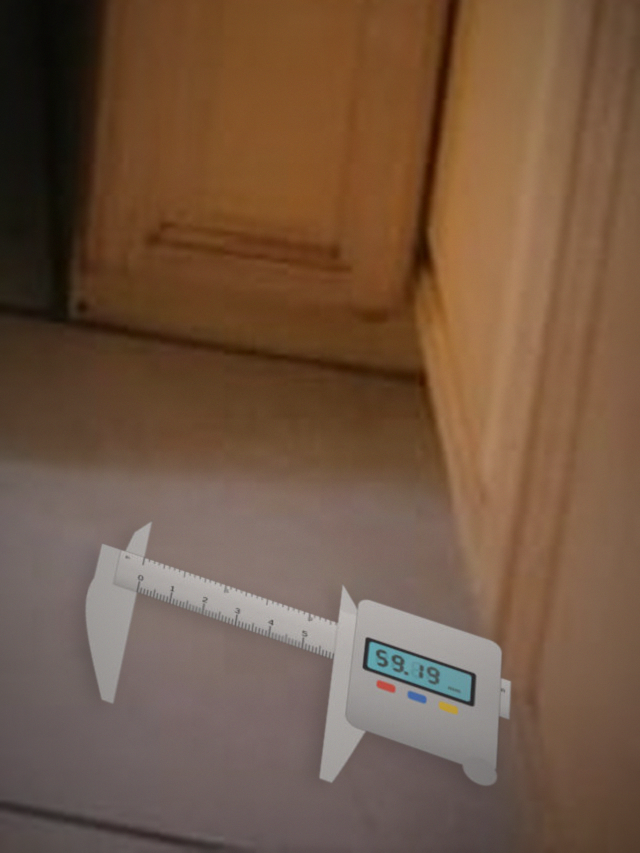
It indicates 59.19; mm
